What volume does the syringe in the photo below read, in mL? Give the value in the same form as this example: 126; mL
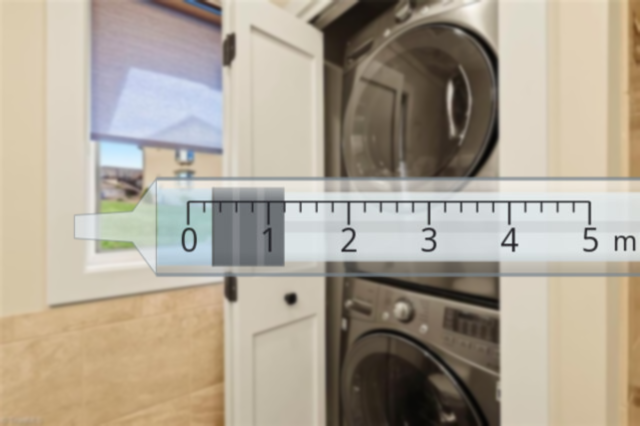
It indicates 0.3; mL
